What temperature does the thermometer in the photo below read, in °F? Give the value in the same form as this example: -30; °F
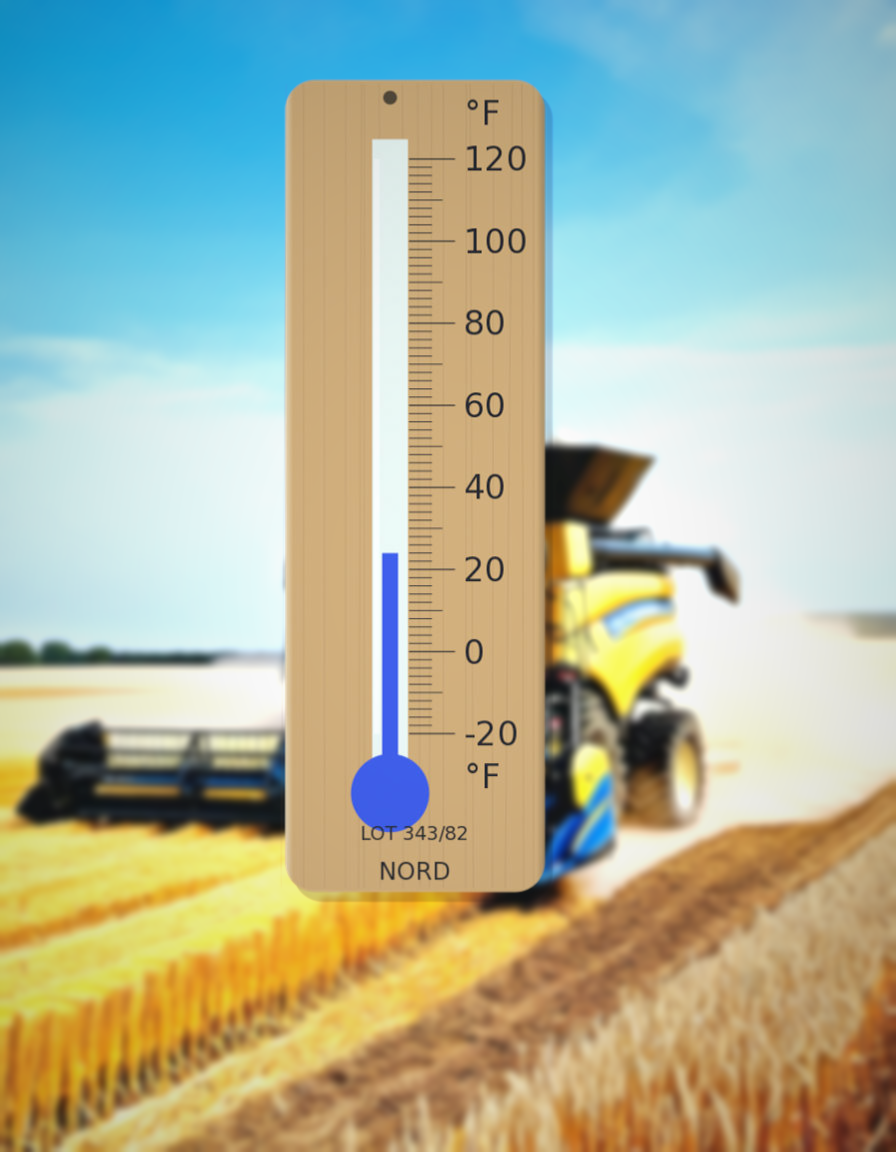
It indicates 24; °F
